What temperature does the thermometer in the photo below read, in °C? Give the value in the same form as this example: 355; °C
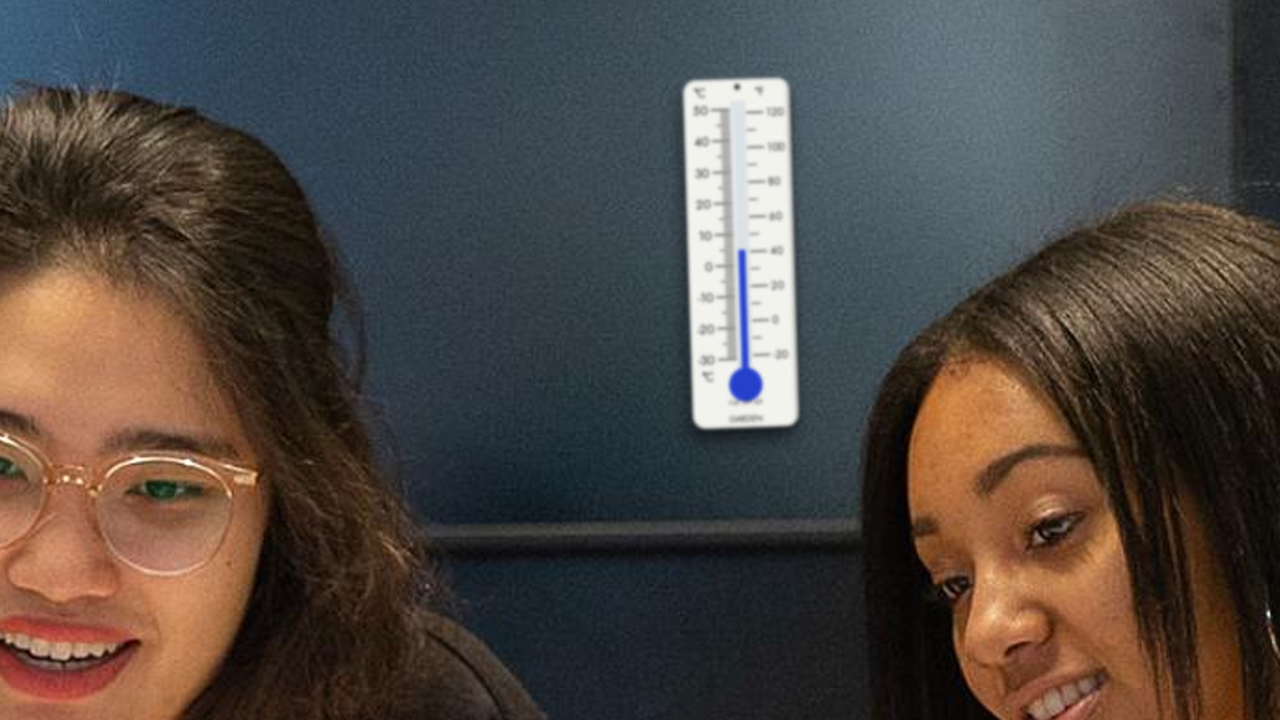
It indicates 5; °C
